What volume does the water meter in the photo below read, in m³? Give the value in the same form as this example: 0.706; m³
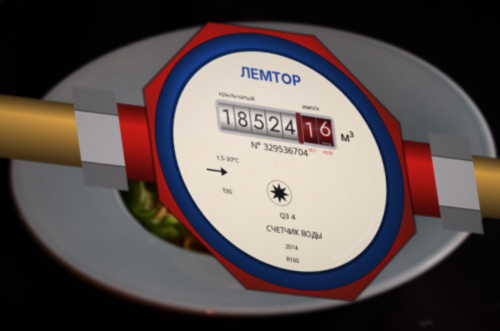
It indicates 18524.16; m³
